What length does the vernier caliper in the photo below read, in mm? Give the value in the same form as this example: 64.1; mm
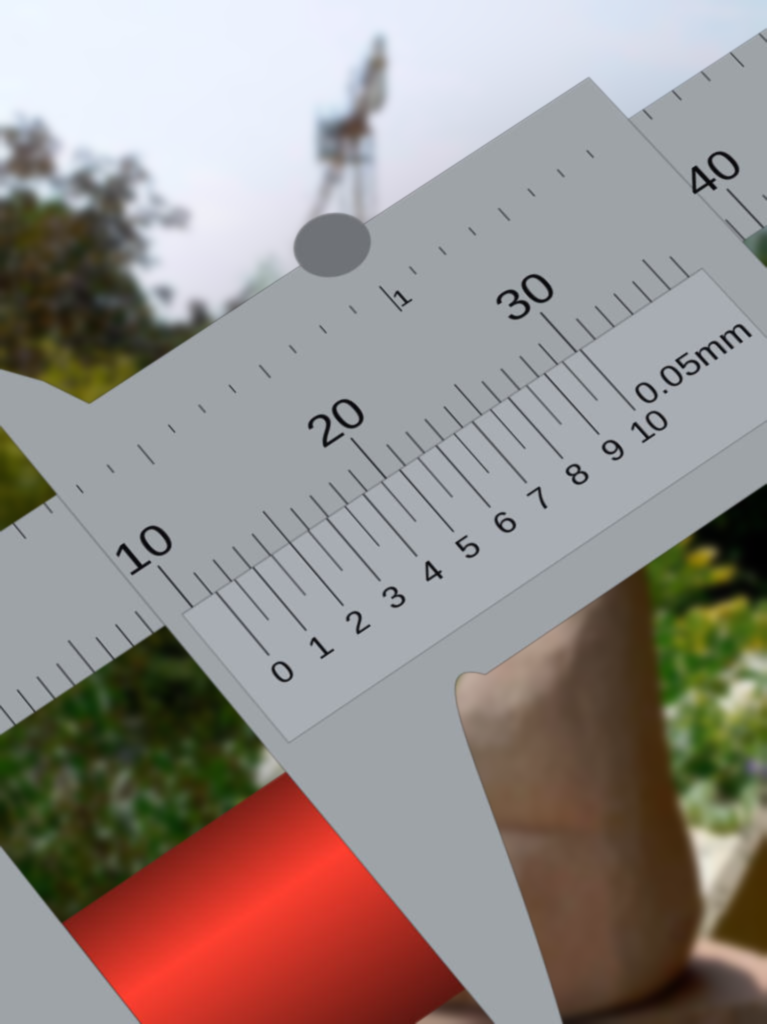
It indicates 11.2; mm
